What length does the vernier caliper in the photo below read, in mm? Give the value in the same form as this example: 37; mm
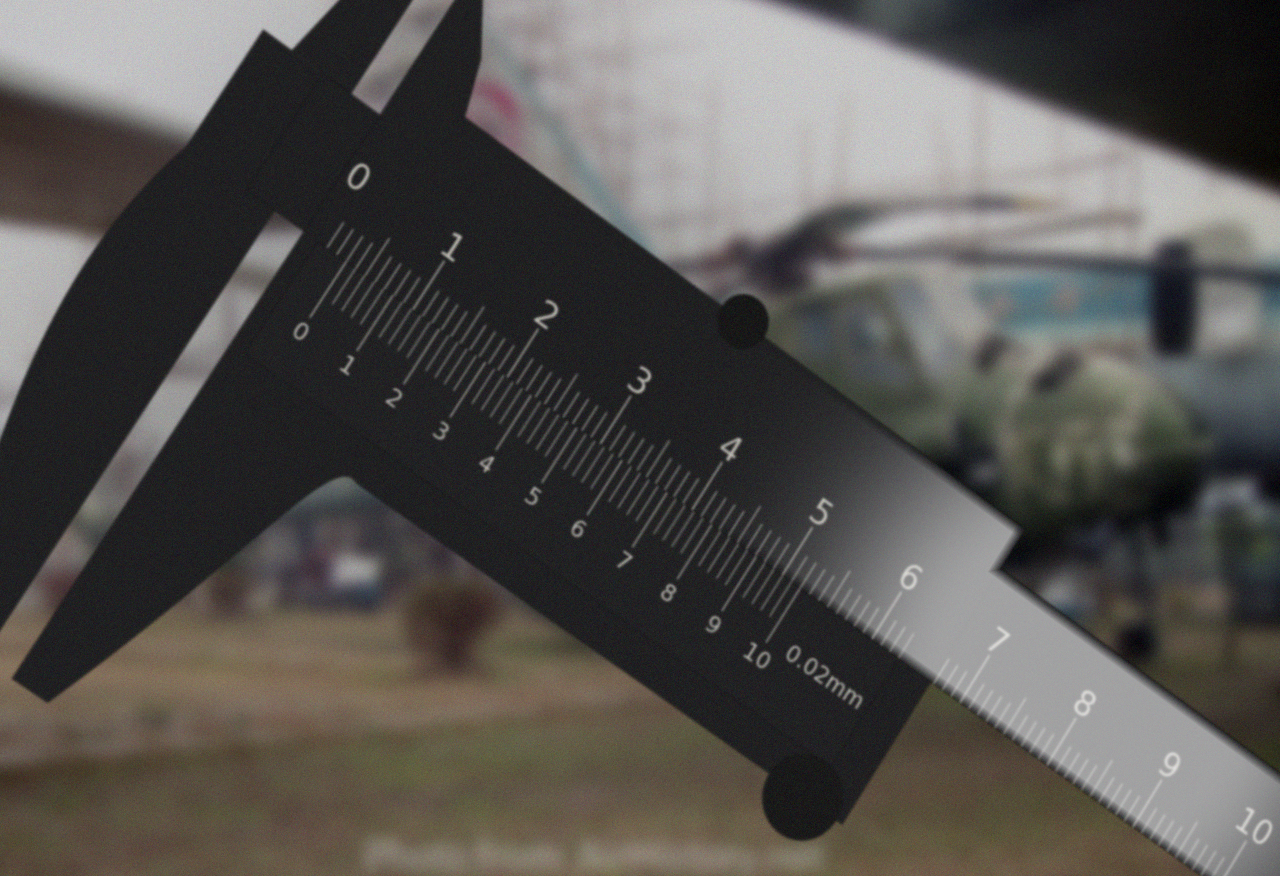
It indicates 3.0; mm
